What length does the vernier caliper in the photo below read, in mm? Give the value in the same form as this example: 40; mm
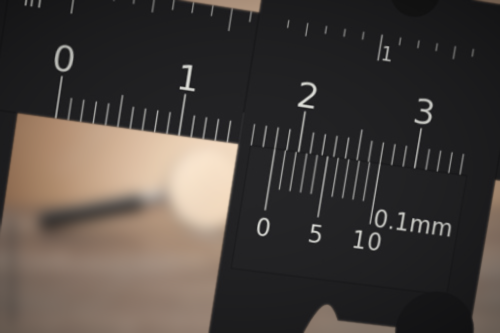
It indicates 18.0; mm
